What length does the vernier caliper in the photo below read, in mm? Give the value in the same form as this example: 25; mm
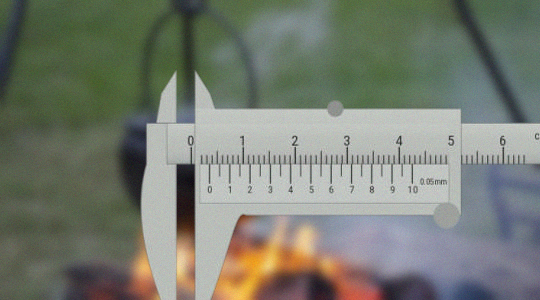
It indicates 3.5; mm
